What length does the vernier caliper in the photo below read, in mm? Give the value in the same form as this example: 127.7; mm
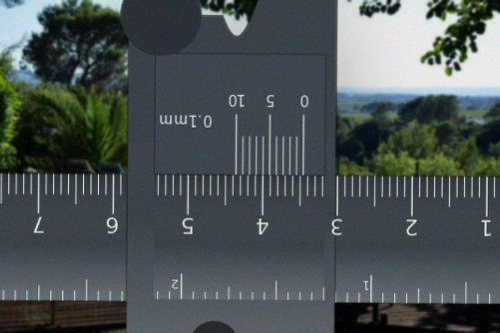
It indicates 34.6; mm
